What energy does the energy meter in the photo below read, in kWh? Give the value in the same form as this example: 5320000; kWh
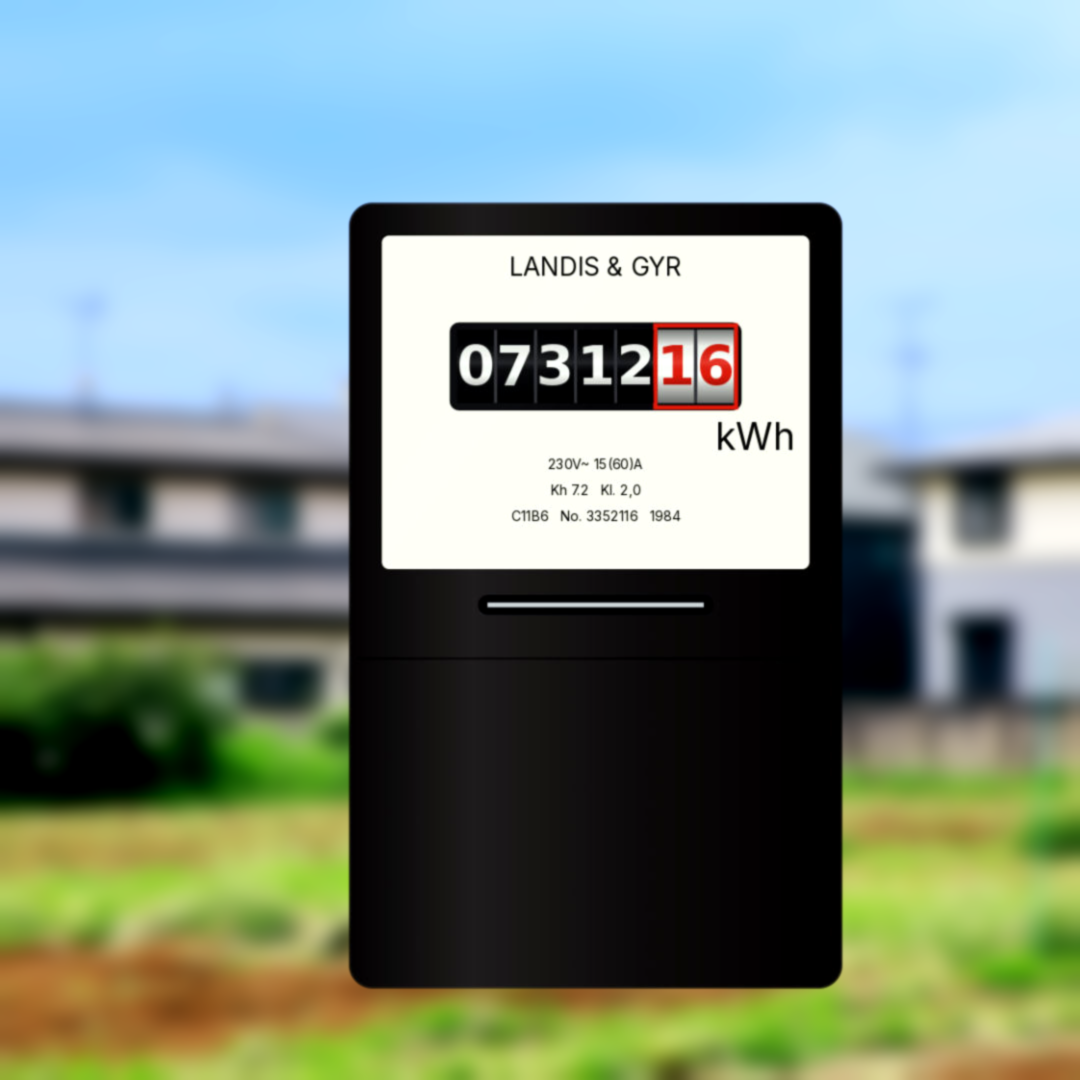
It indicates 7312.16; kWh
